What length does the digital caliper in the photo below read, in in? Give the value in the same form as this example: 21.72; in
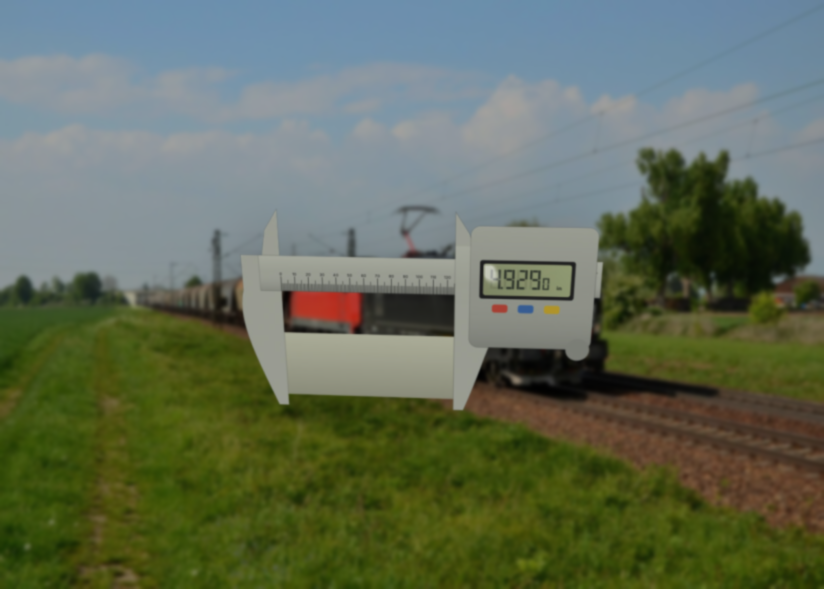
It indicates 4.9290; in
